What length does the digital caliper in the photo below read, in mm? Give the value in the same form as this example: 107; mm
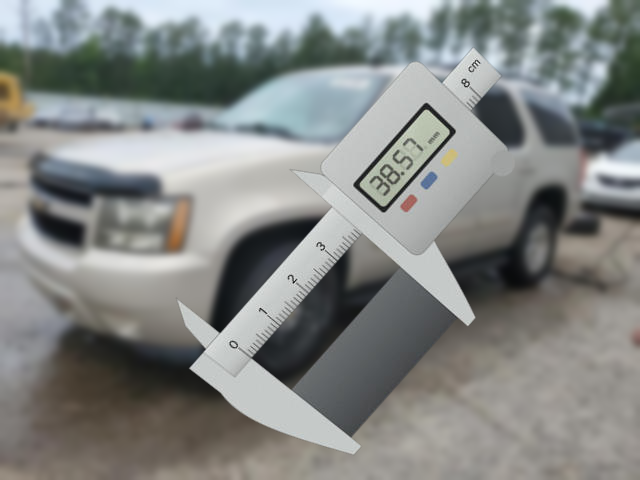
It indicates 38.57; mm
